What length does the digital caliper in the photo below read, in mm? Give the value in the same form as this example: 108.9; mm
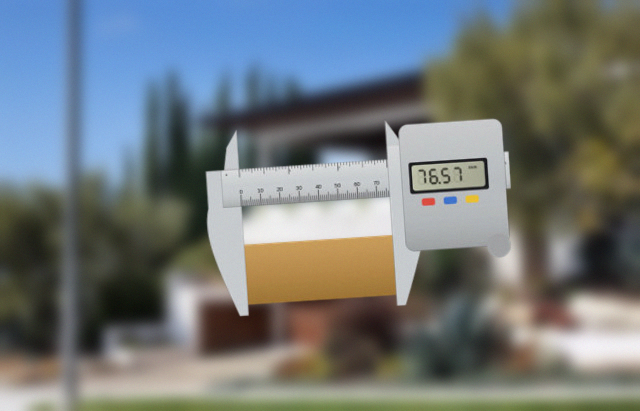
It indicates 76.57; mm
